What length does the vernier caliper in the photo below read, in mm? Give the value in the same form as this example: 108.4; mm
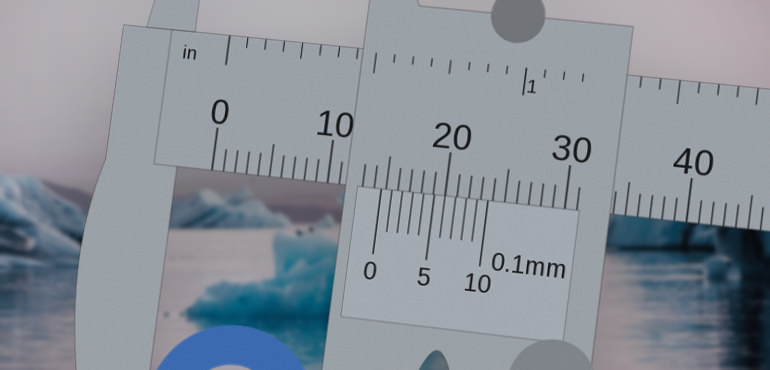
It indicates 14.6; mm
